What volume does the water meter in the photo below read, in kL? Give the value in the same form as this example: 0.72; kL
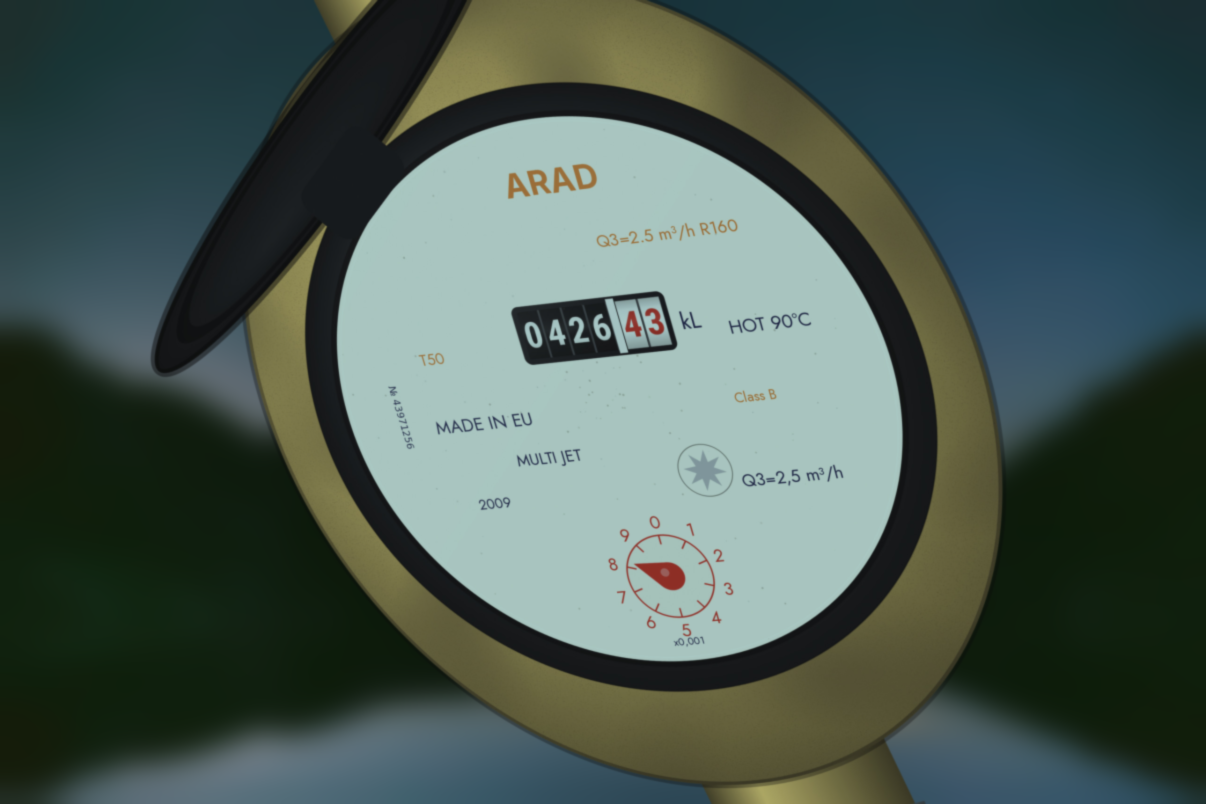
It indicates 426.438; kL
